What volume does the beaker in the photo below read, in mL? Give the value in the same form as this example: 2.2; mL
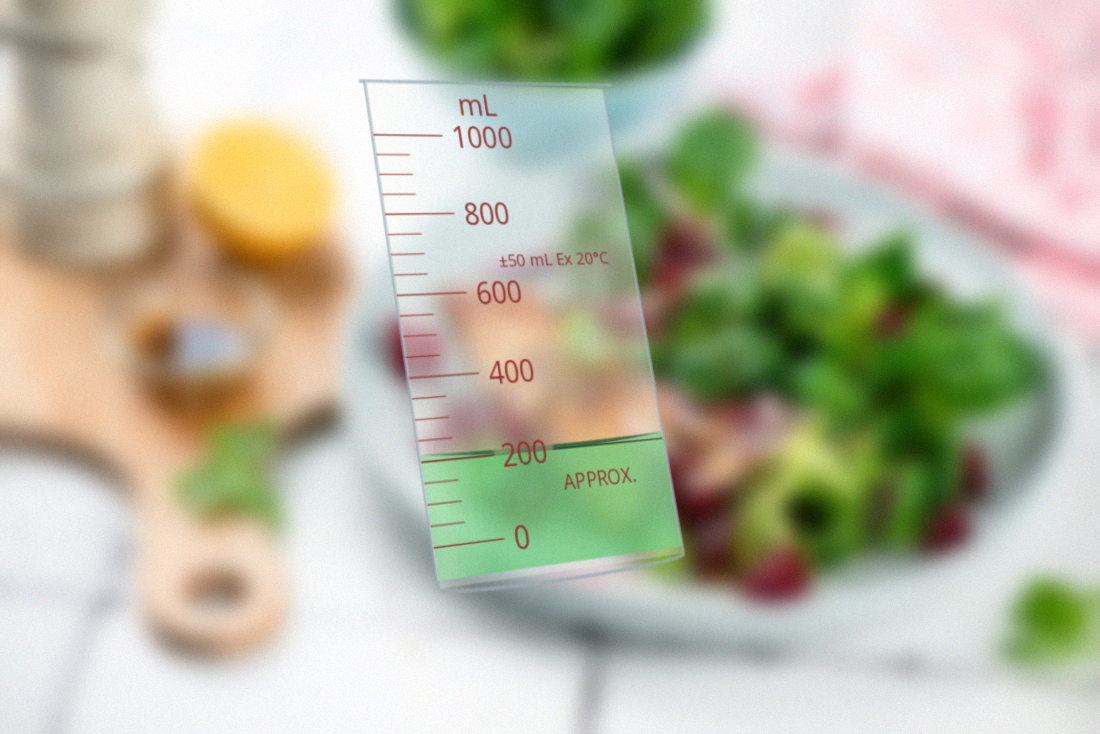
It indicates 200; mL
